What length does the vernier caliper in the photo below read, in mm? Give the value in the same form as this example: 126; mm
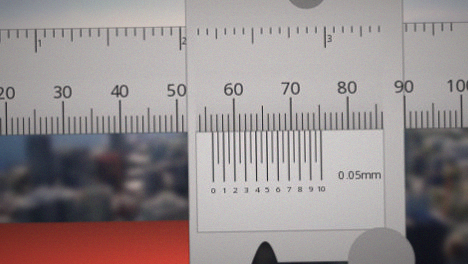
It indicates 56.2; mm
